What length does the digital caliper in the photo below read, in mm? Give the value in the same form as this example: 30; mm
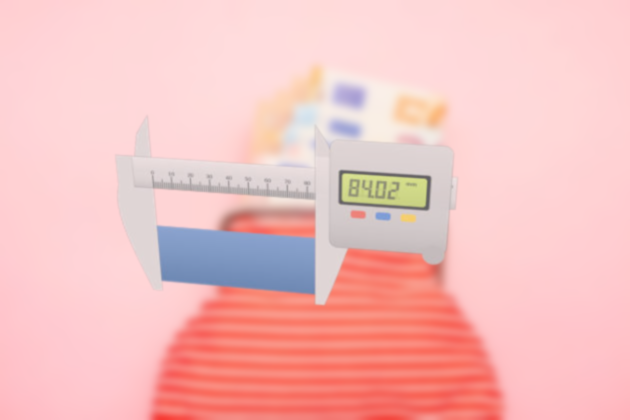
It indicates 84.02; mm
